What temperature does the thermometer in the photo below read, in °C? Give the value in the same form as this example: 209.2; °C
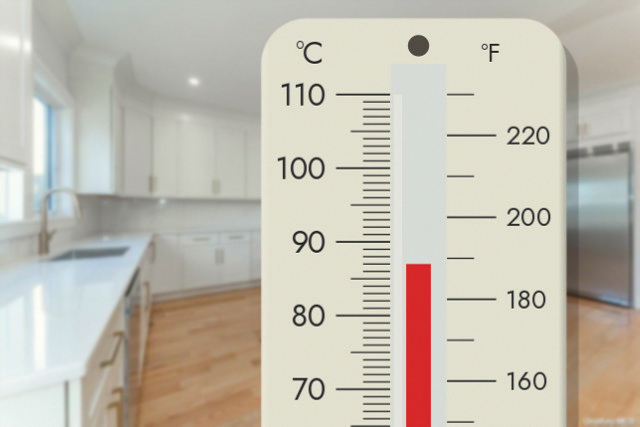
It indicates 87; °C
